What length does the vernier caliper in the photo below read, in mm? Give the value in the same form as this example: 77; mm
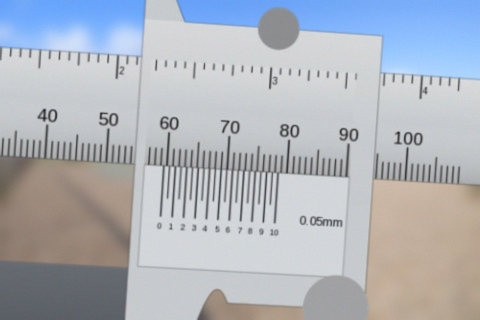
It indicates 59.5; mm
